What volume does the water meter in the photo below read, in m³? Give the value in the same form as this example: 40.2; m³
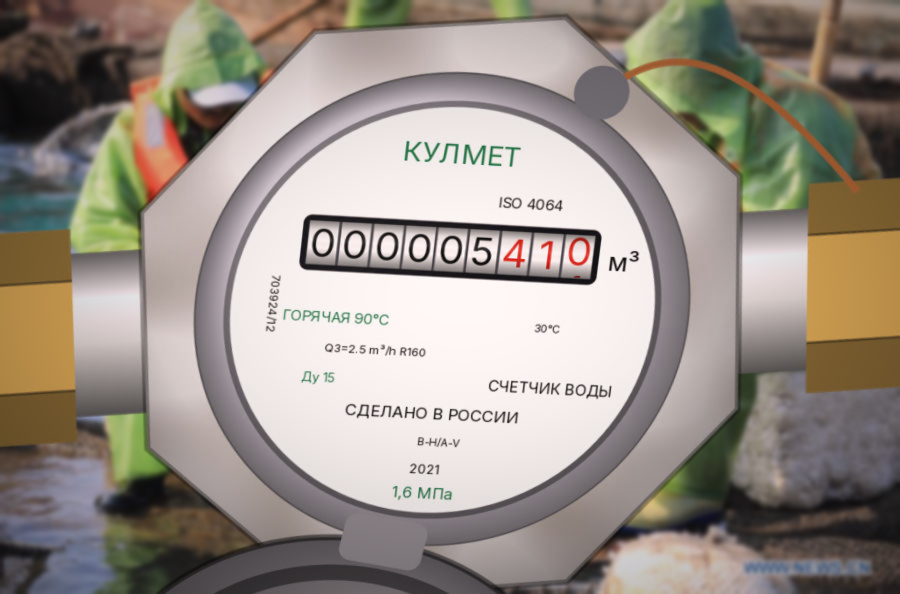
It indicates 5.410; m³
